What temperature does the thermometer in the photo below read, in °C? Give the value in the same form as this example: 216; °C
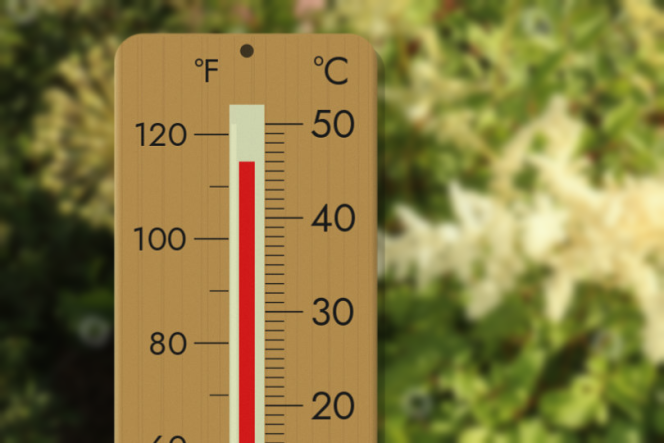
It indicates 46; °C
